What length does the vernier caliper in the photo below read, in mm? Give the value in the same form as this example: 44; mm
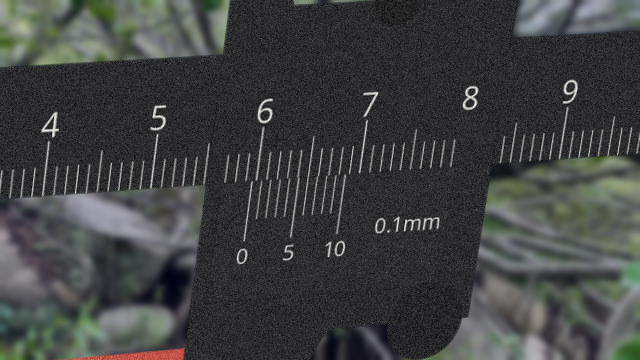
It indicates 59.6; mm
